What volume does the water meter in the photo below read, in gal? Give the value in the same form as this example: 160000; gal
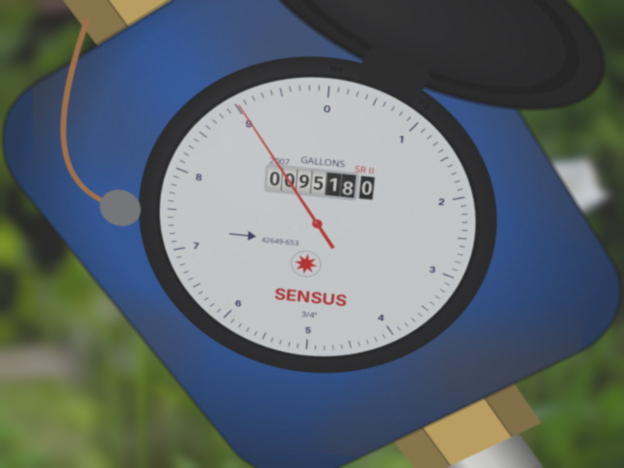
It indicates 95179.0; gal
